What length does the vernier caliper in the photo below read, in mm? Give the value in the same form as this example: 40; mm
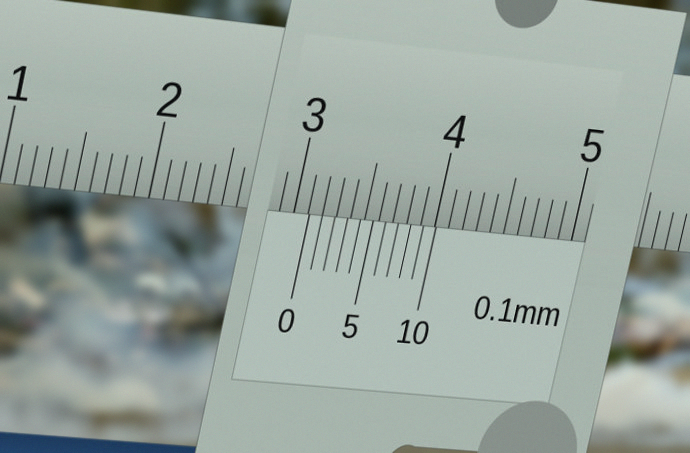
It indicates 31.1; mm
